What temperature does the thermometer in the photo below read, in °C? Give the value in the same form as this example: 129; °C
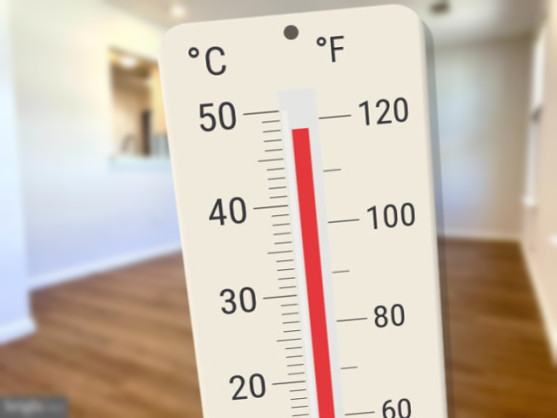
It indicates 48; °C
